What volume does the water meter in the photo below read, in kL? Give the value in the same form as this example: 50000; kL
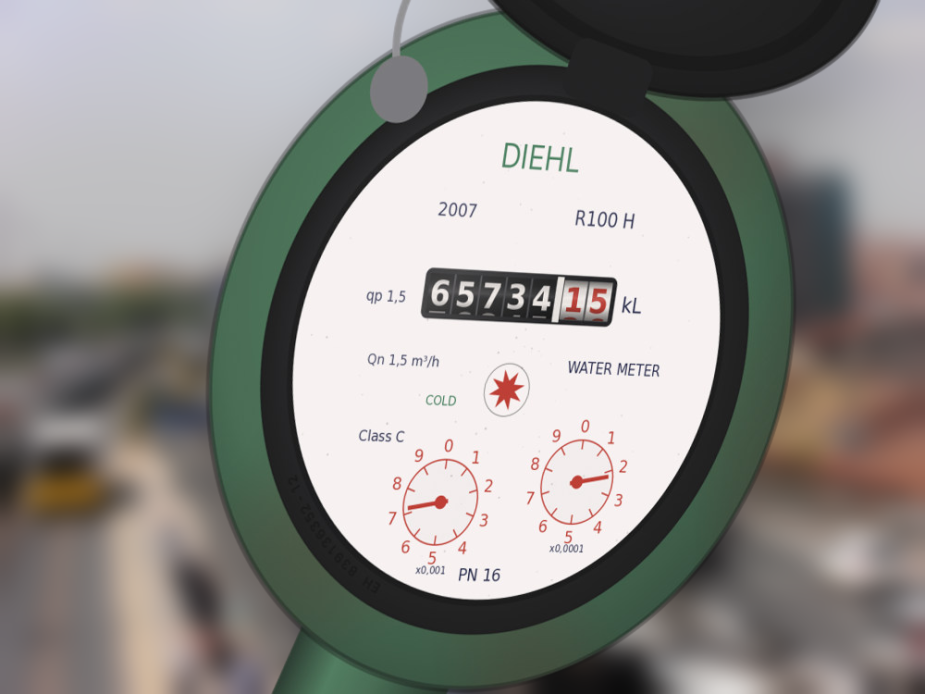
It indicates 65734.1572; kL
